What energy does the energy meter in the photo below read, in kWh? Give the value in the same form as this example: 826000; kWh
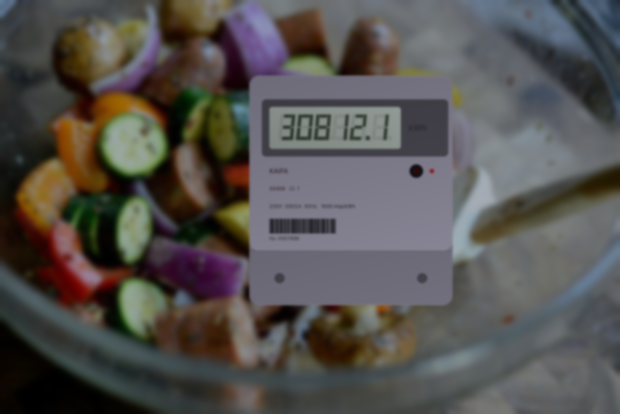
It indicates 30812.1; kWh
